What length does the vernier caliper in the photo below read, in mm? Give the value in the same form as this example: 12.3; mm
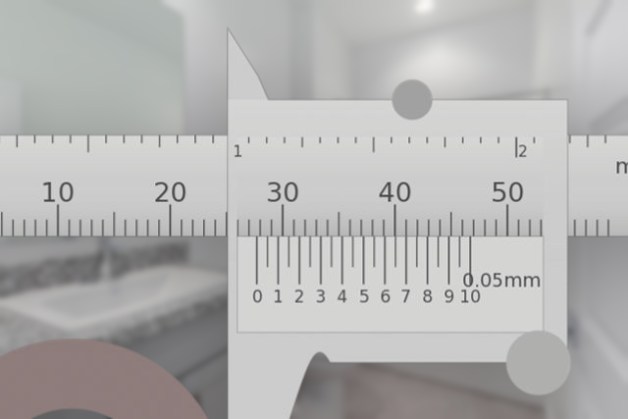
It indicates 27.7; mm
